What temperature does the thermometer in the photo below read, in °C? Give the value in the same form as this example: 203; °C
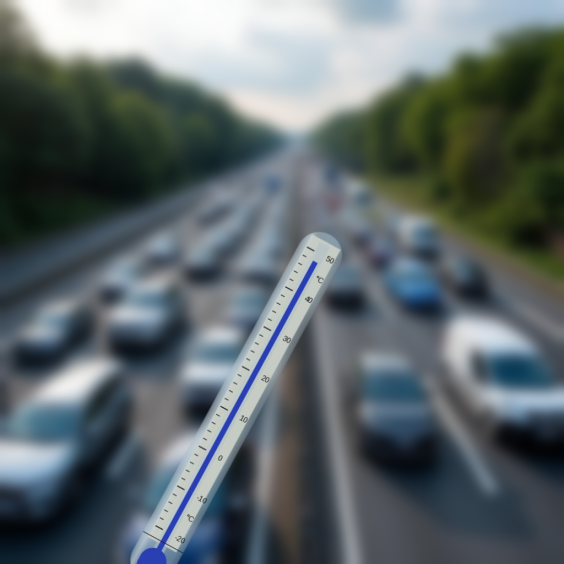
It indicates 48; °C
